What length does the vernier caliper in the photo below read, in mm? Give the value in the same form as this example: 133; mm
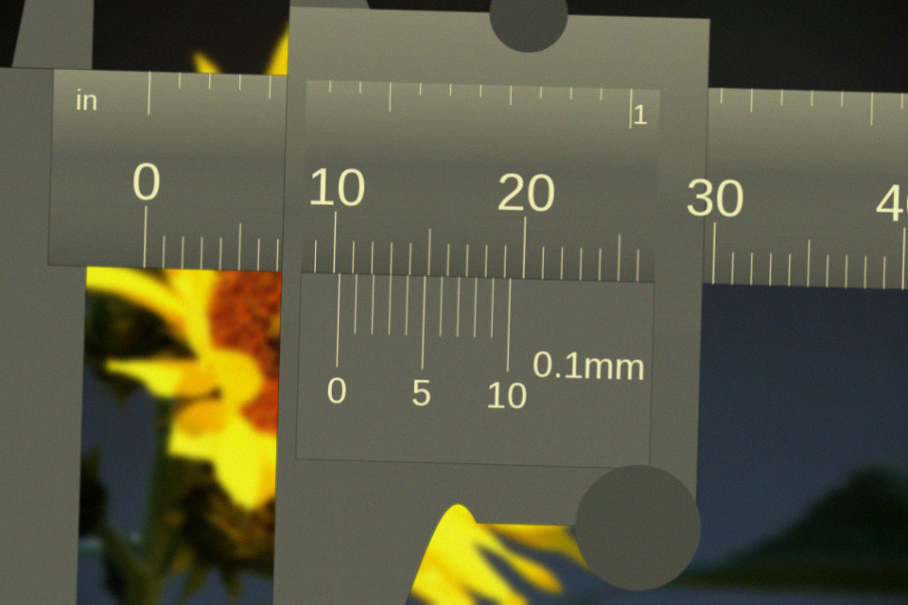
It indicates 10.3; mm
